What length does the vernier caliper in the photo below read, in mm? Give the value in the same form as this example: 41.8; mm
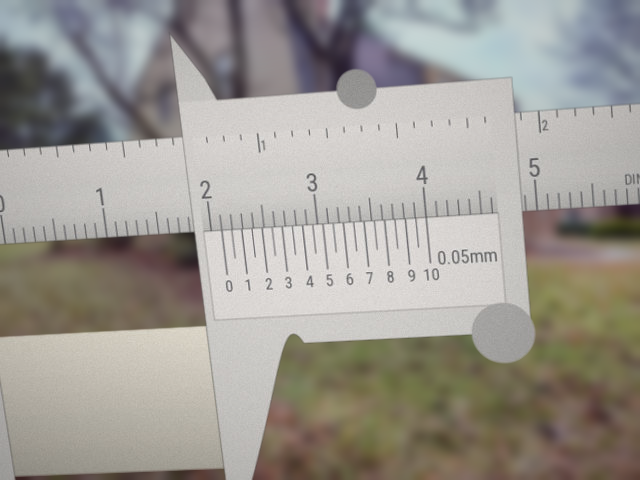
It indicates 21.0; mm
